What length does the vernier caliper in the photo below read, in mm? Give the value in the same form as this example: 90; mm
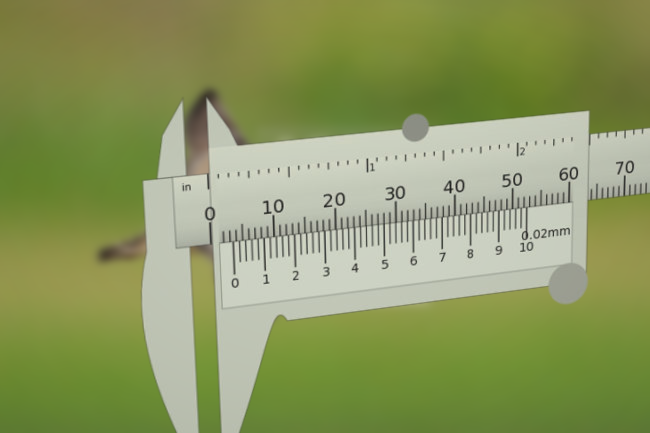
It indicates 3.5; mm
